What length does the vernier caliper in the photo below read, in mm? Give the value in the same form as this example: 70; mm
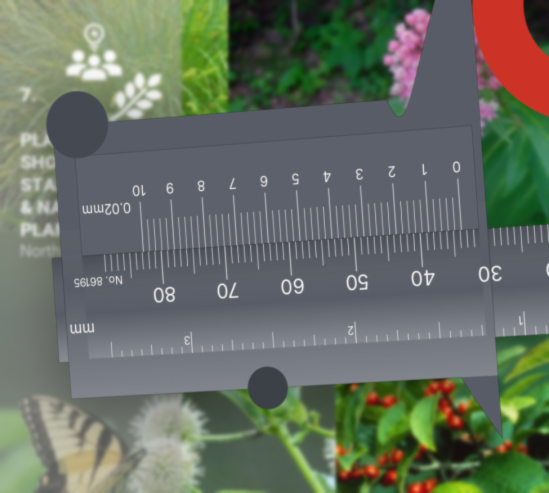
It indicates 33.8; mm
